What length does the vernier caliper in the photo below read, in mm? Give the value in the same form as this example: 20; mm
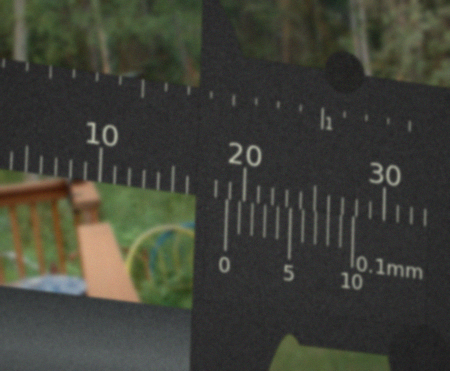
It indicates 18.8; mm
